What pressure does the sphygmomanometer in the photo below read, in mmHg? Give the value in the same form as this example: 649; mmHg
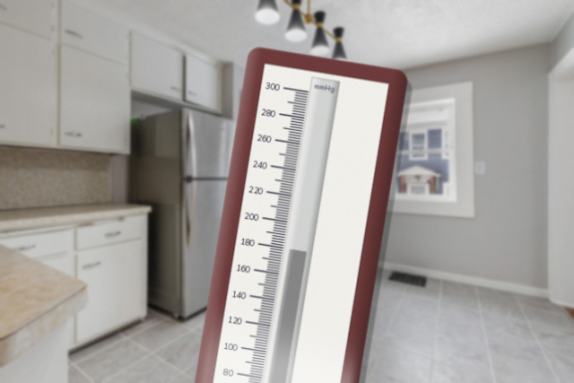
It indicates 180; mmHg
